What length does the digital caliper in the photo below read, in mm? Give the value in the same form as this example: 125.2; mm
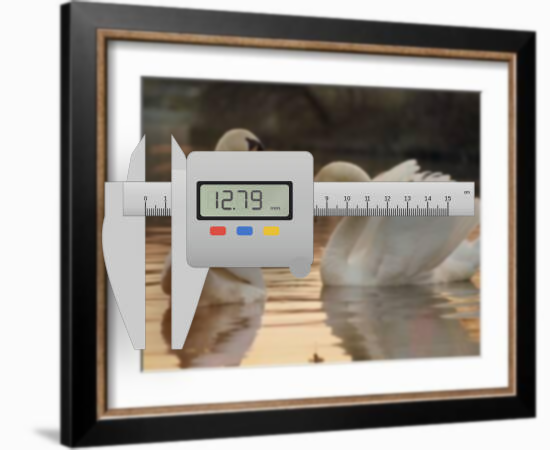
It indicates 12.79; mm
